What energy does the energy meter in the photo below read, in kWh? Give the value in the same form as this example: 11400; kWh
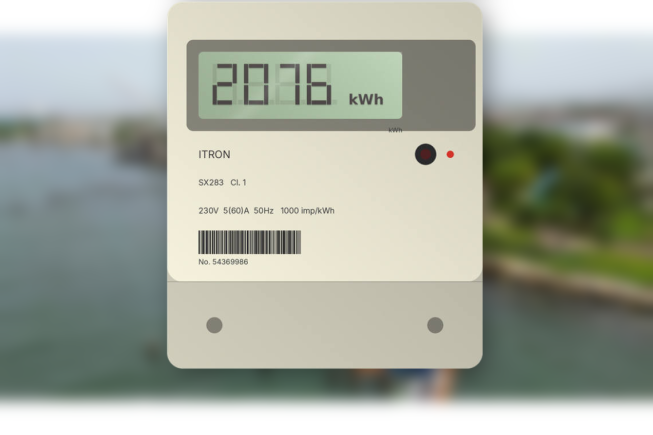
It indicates 2076; kWh
